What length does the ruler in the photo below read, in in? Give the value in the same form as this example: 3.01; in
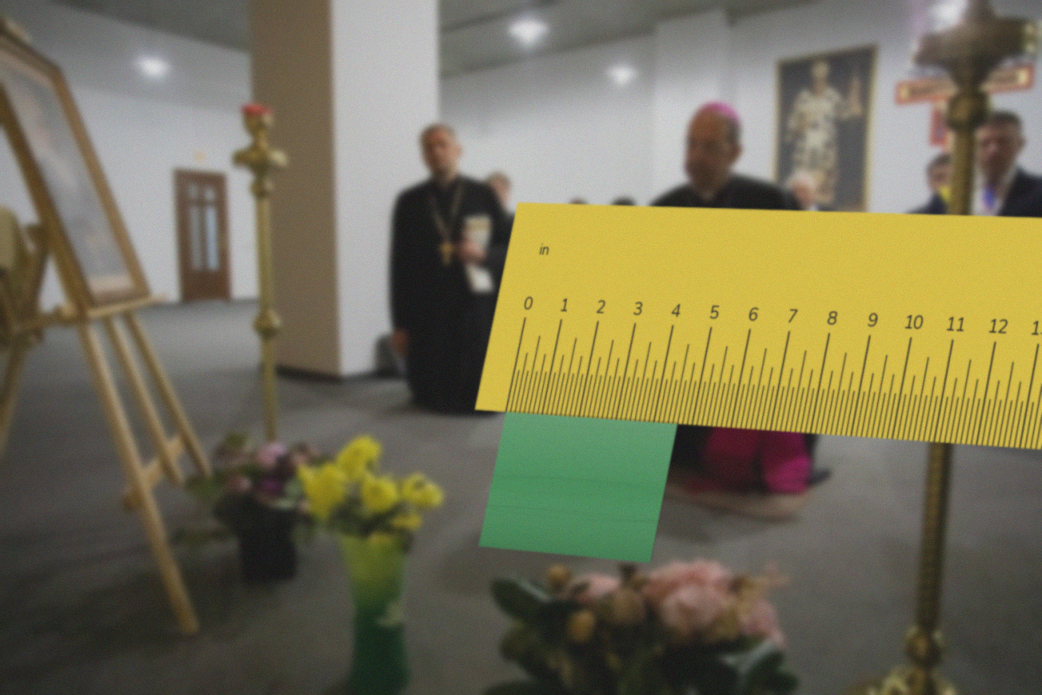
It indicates 4.625; in
